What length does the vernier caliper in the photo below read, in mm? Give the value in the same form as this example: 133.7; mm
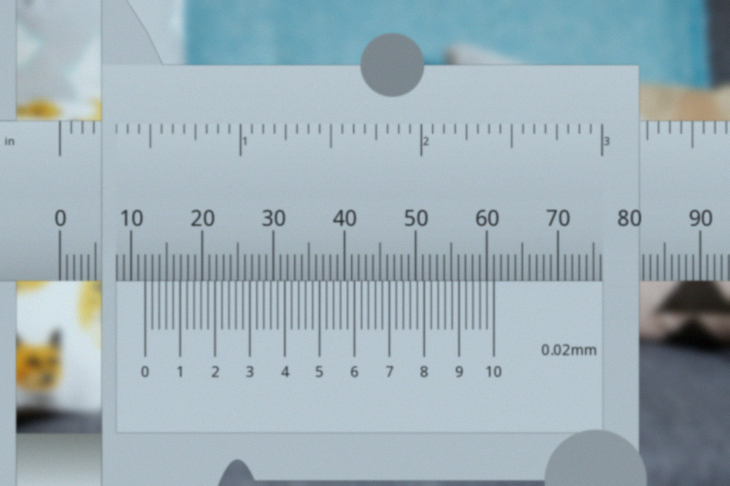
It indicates 12.0; mm
